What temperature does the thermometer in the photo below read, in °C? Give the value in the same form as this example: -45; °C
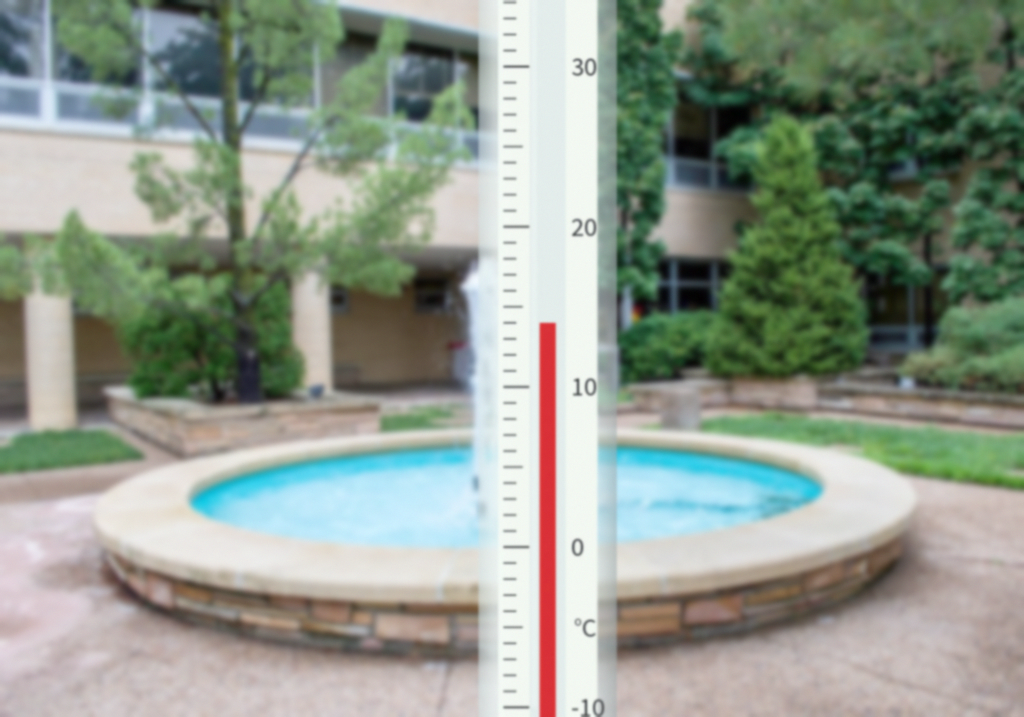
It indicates 14; °C
